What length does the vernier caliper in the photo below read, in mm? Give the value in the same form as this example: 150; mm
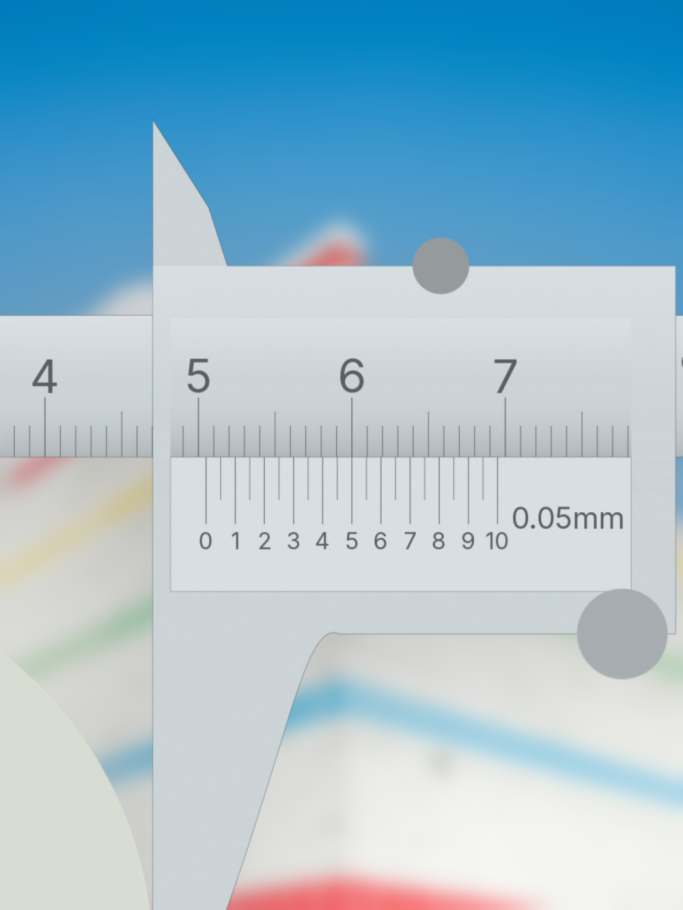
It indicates 50.5; mm
